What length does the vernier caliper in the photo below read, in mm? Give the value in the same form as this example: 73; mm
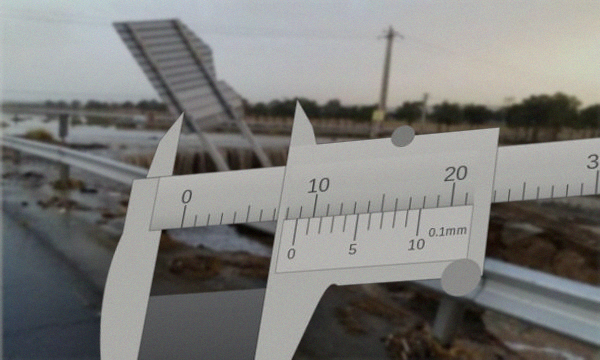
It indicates 8.8; mm
